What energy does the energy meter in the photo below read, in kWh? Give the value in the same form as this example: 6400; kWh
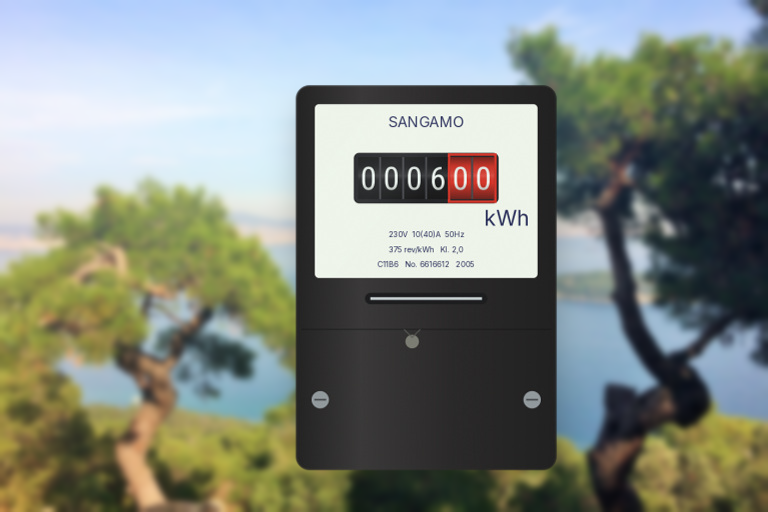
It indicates 6.00; kWh
